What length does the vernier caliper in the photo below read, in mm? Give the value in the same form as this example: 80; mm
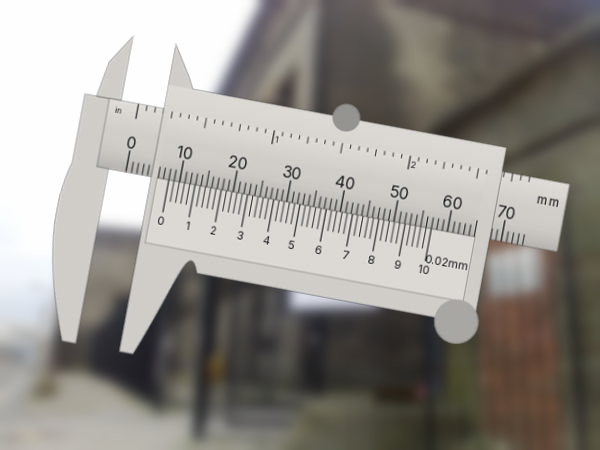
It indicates 8.0; mm
